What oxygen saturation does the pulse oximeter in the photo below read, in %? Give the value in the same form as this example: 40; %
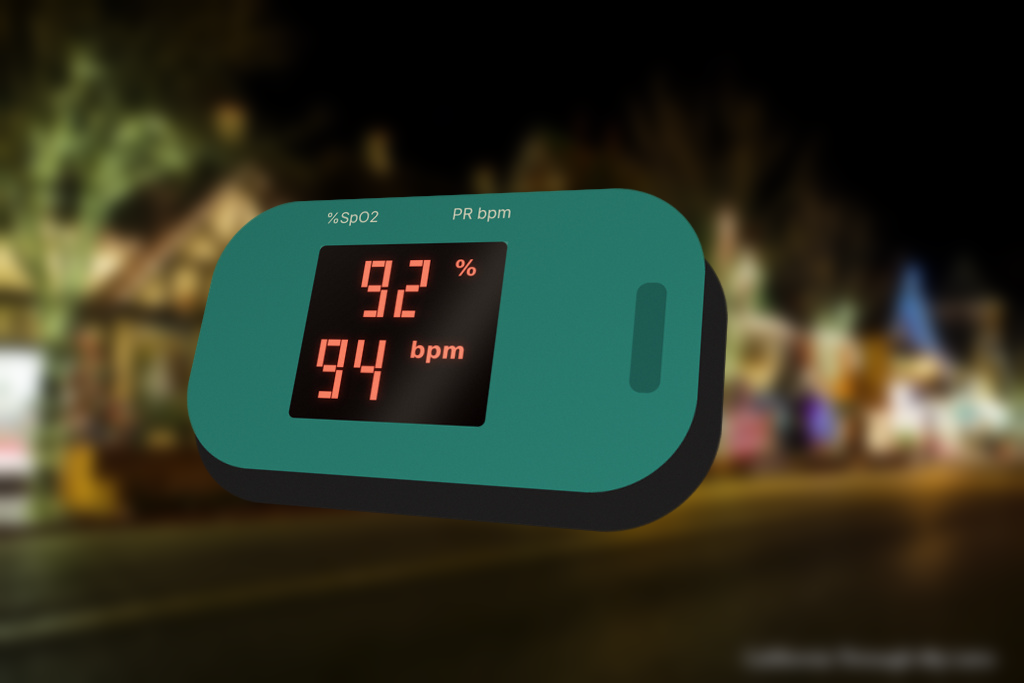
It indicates 92; %
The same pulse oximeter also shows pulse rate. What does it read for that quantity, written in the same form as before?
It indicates 94; bpm
